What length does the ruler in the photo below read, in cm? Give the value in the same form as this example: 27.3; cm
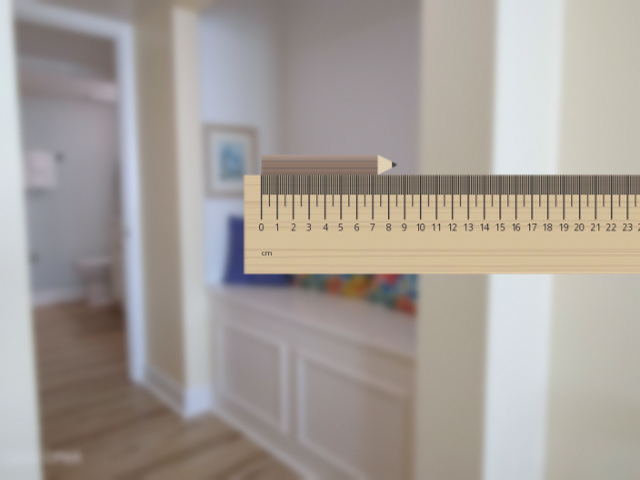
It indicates 8.5; cm
